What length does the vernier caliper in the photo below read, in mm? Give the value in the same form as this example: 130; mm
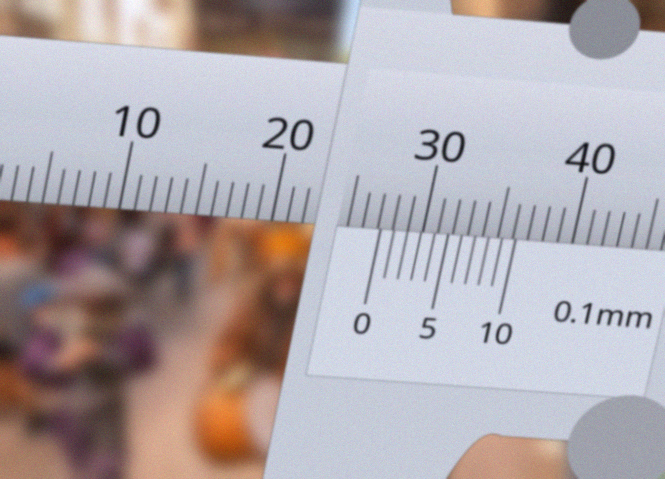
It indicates 27.2; mm
